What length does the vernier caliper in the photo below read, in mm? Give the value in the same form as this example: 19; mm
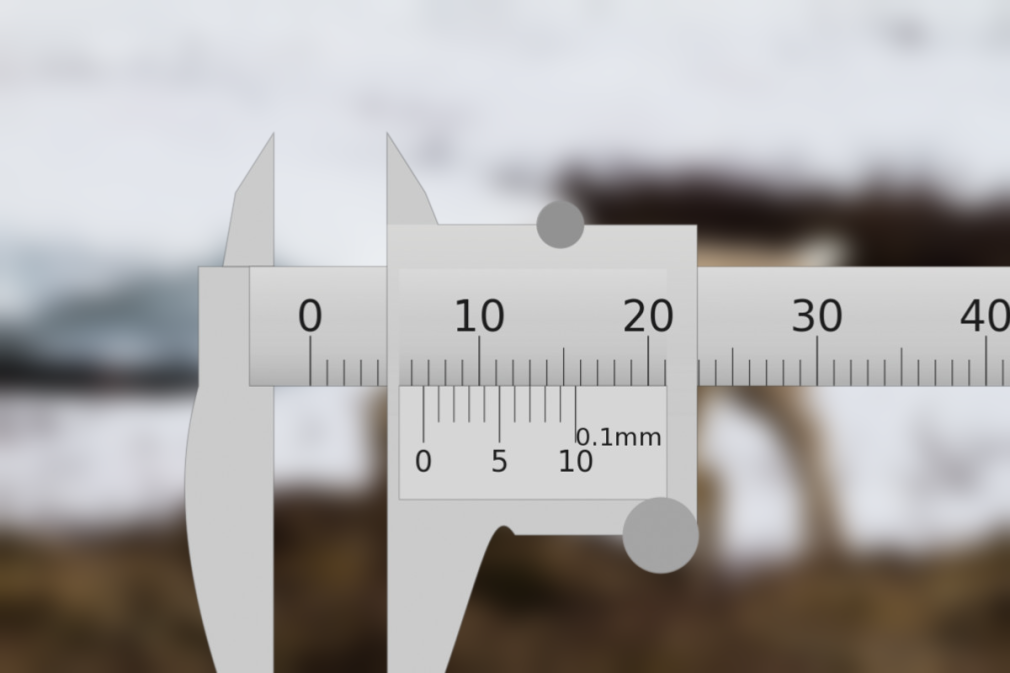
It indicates 6.7; mm
